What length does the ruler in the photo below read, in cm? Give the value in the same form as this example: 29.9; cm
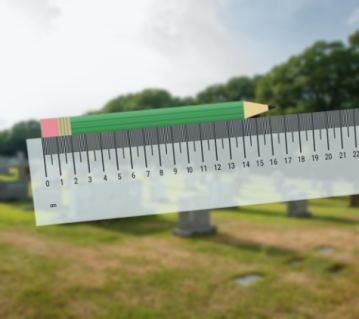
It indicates 16.5; cm
